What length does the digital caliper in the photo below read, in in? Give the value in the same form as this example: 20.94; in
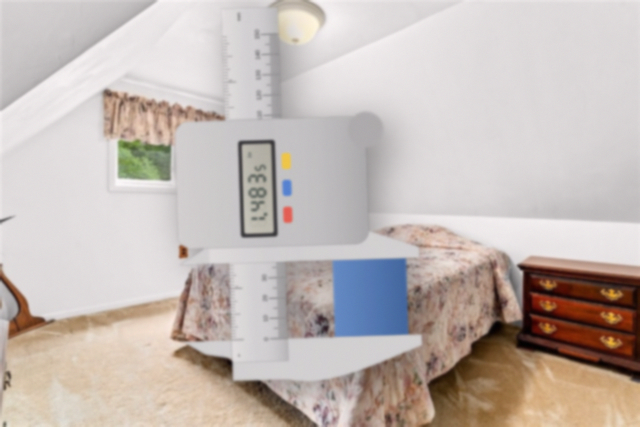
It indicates 1.4835; in
